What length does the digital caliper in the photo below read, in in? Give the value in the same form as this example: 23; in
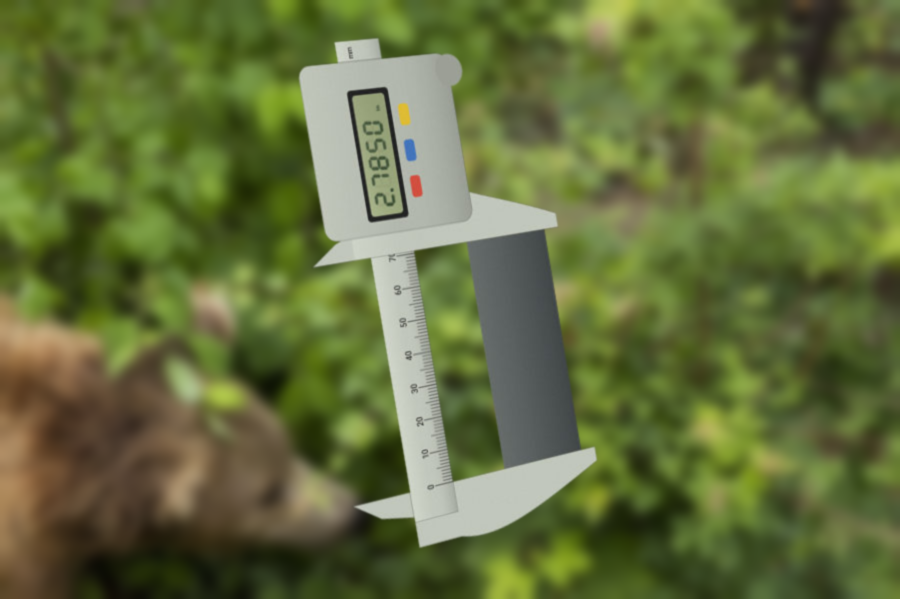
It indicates 2.7850; in
